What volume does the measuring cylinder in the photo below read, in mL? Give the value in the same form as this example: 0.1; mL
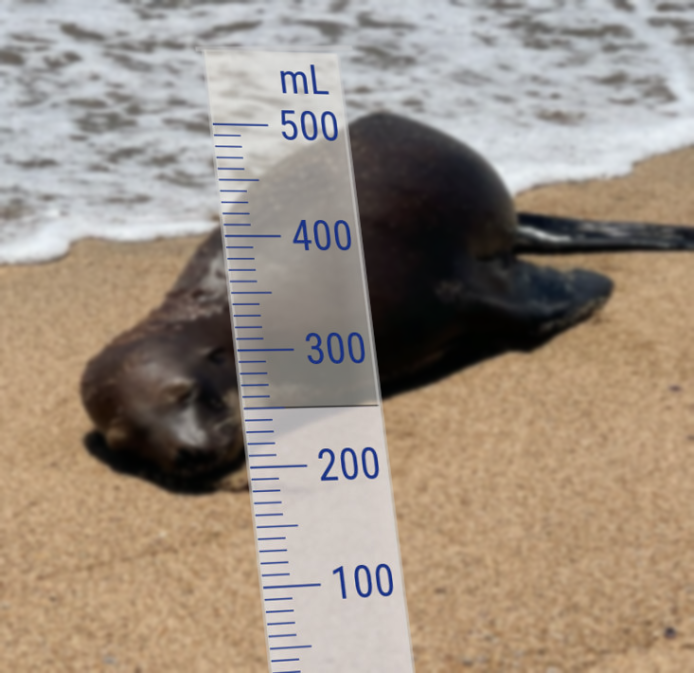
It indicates 250; mL
